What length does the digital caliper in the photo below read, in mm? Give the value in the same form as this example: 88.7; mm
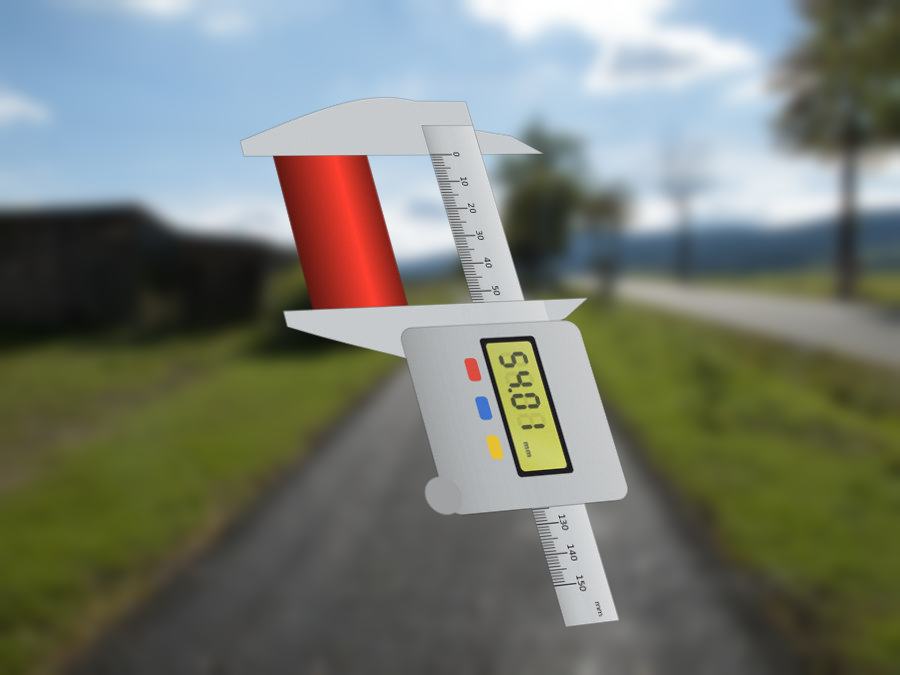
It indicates 54.01; mm
